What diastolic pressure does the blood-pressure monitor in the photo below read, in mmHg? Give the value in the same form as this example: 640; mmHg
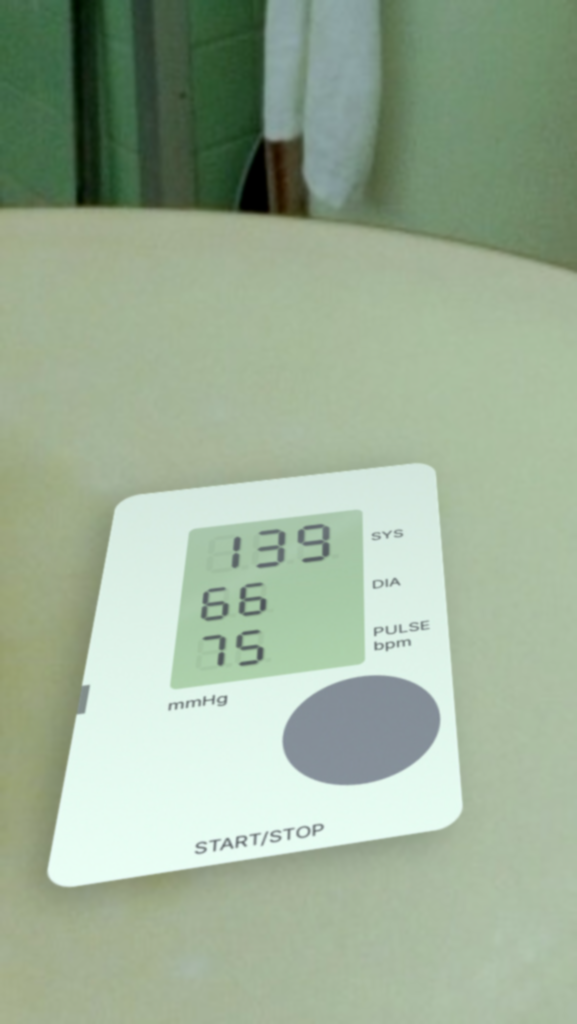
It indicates 66; mmHg
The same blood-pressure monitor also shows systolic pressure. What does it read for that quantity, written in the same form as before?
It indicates 139; mmHg
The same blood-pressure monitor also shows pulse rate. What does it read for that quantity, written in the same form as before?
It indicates 75; bpm
